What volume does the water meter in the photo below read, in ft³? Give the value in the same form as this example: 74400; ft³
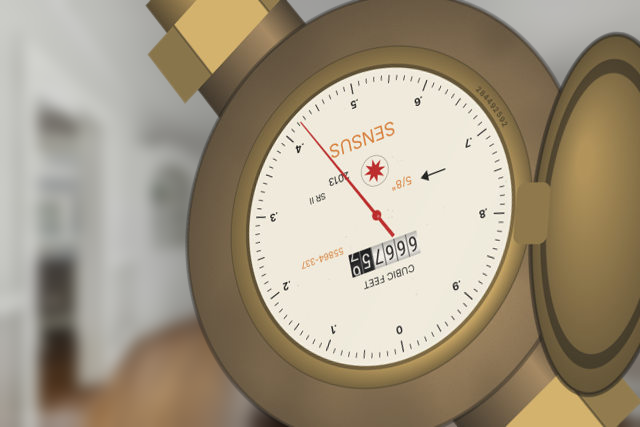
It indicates 666756.42; ft³
